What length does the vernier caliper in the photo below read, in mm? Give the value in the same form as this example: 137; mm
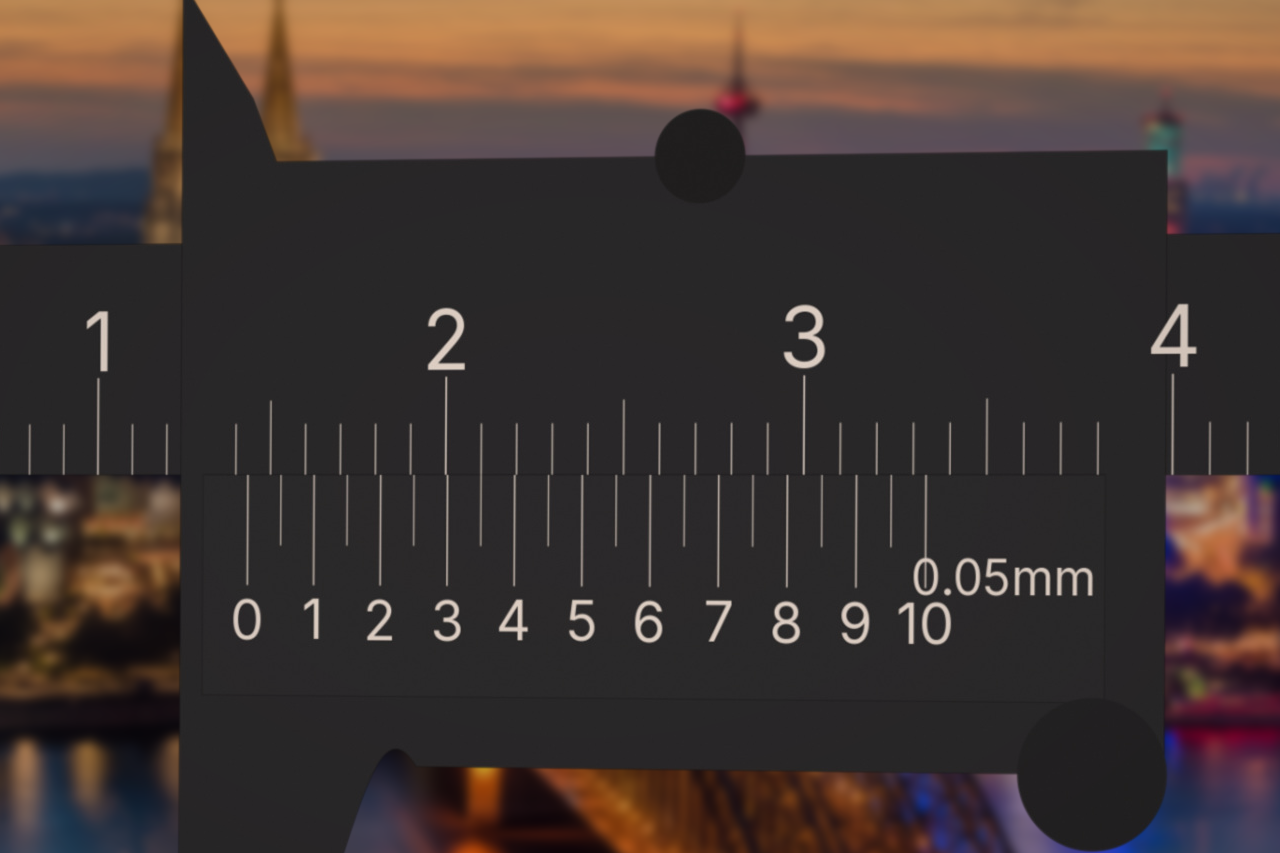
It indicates 14.35; mm
